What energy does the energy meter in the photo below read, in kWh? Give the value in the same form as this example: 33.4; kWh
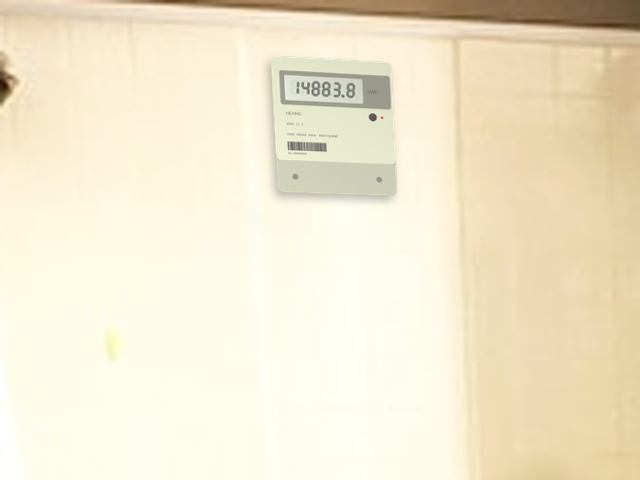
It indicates 14883.8; kWh
